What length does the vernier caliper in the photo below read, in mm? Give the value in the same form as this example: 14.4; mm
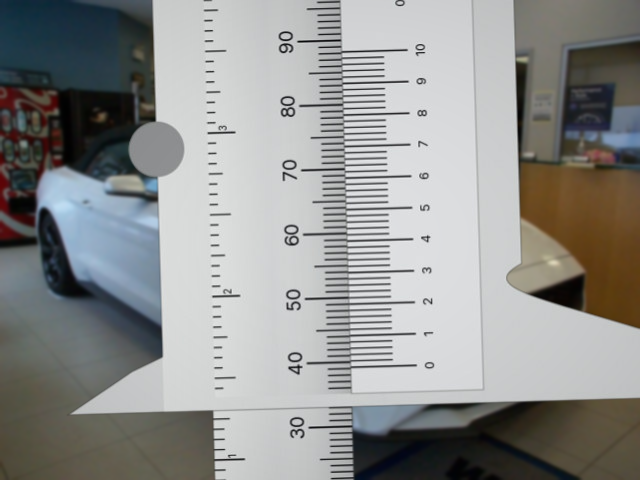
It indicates 39.2; mm
